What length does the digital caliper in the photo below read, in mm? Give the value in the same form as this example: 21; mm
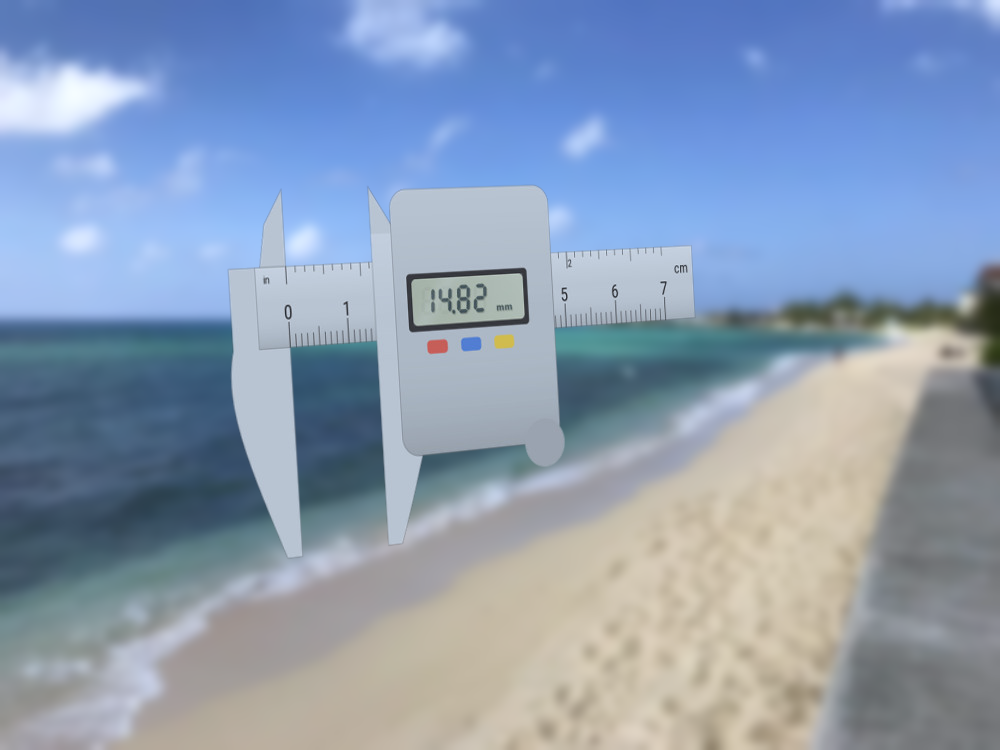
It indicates 14.82; mm
